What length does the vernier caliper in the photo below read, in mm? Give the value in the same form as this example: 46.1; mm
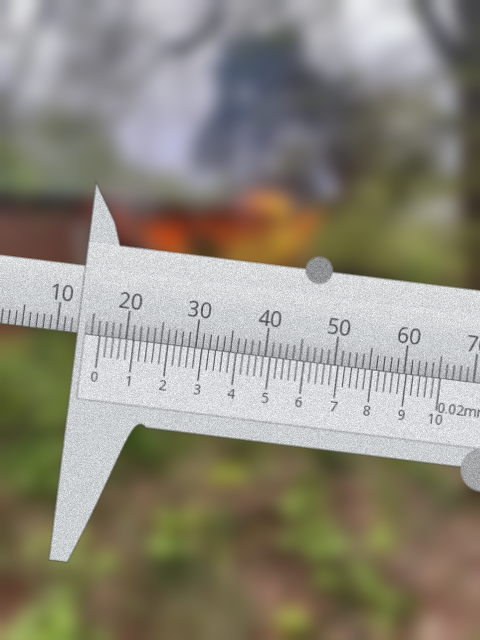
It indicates 16.2; mm
